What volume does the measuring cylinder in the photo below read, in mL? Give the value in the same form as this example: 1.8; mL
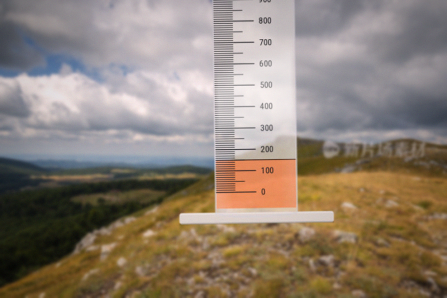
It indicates 150; mL
